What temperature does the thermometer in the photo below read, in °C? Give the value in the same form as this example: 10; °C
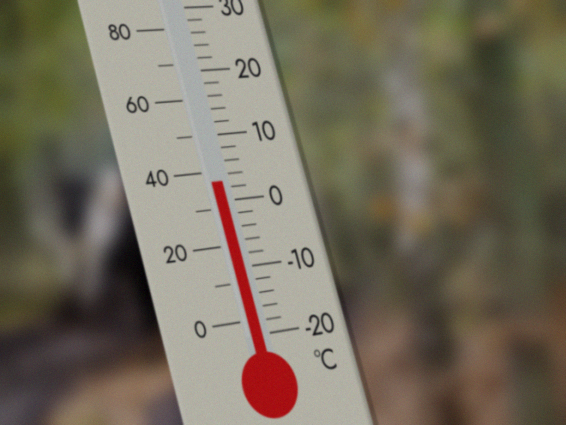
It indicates 3; °C
